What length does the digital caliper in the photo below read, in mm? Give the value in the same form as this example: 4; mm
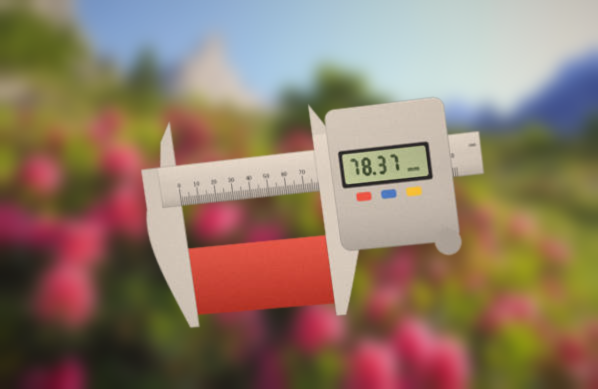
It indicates 78.37; mm
